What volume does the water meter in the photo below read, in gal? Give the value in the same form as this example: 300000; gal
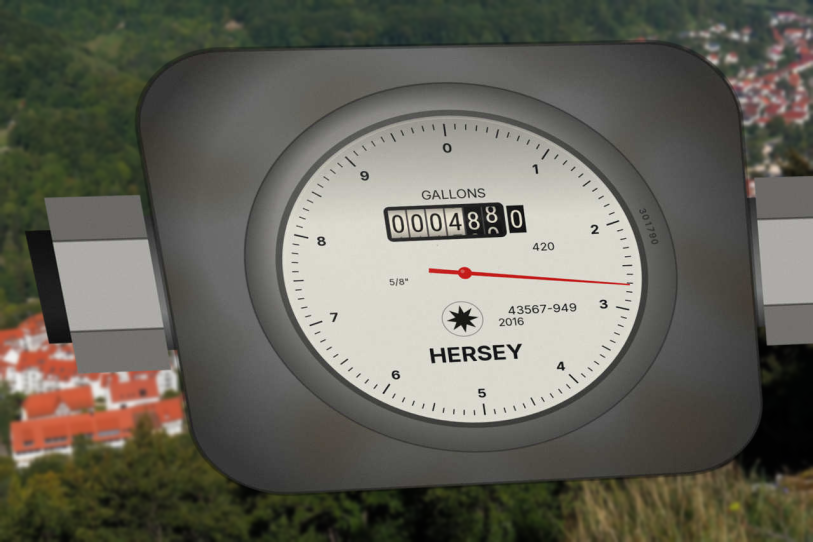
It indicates 4882.7; gal
